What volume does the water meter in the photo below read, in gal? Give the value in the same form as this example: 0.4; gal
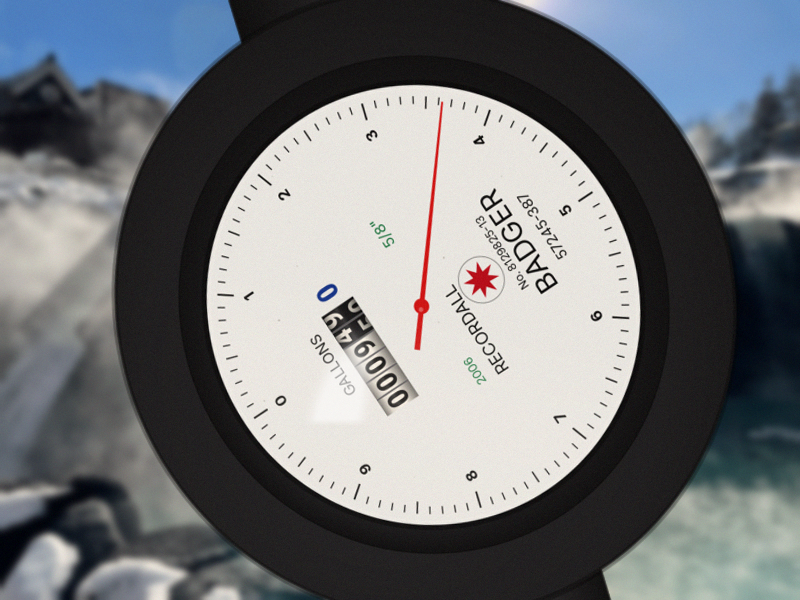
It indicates 9493.6; gal
